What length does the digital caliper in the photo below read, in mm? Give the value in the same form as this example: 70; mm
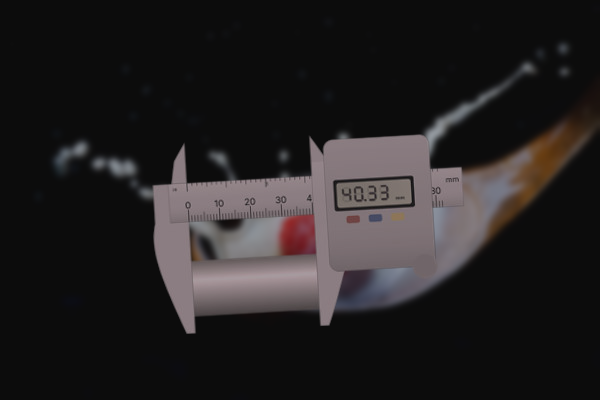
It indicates 40.33; mm
